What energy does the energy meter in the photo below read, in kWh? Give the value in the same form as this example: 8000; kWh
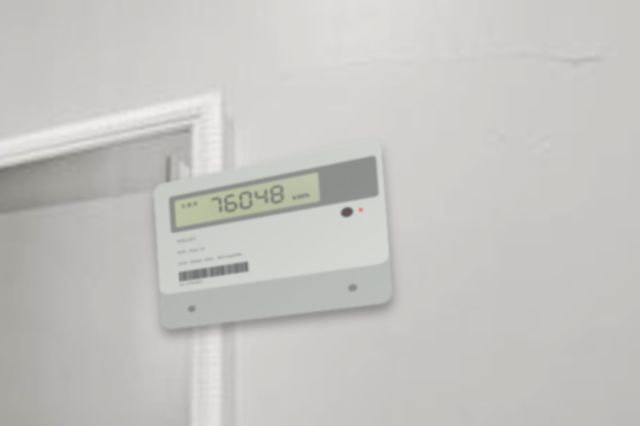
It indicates 76048; kWh
